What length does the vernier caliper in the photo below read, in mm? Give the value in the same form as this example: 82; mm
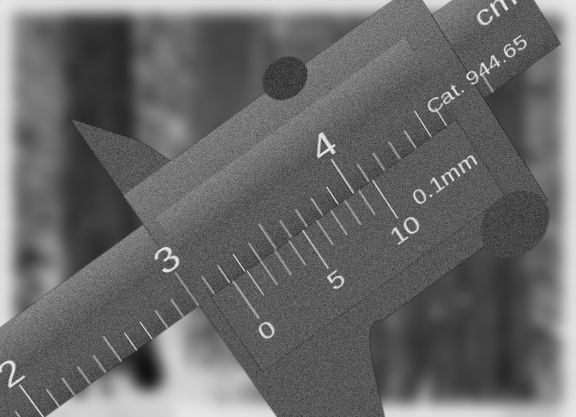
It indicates 32.2; mm
